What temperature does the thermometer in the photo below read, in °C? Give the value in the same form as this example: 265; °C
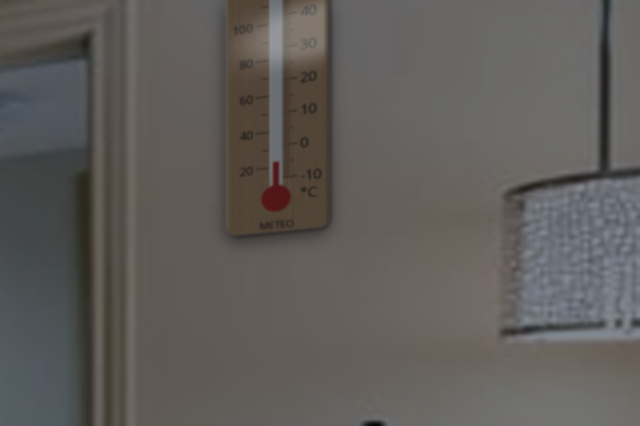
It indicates -5; °C
